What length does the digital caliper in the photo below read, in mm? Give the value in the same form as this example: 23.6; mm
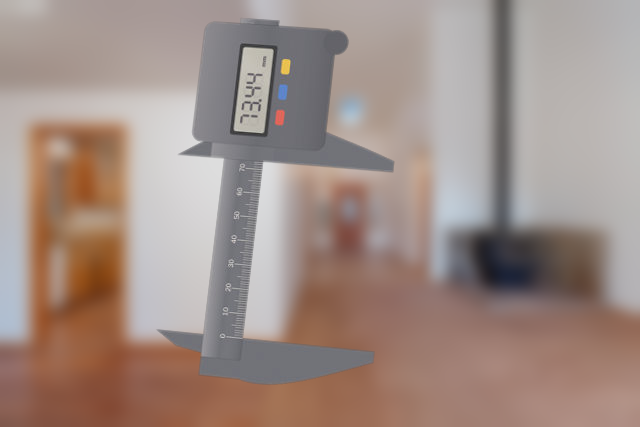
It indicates 73.44; mm
